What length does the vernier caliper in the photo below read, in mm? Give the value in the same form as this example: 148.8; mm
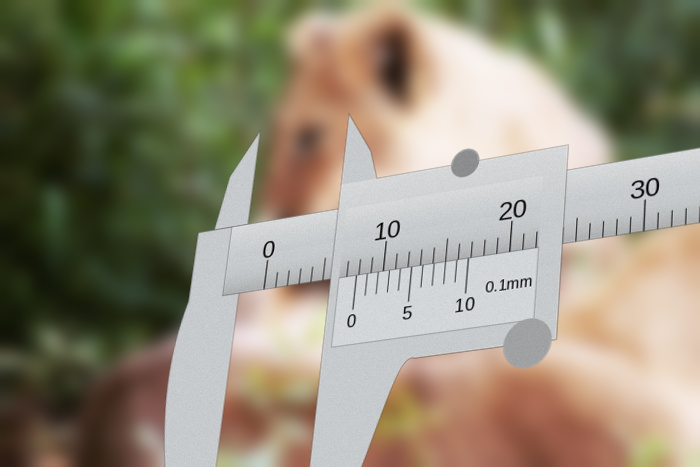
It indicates 7.8; mm
